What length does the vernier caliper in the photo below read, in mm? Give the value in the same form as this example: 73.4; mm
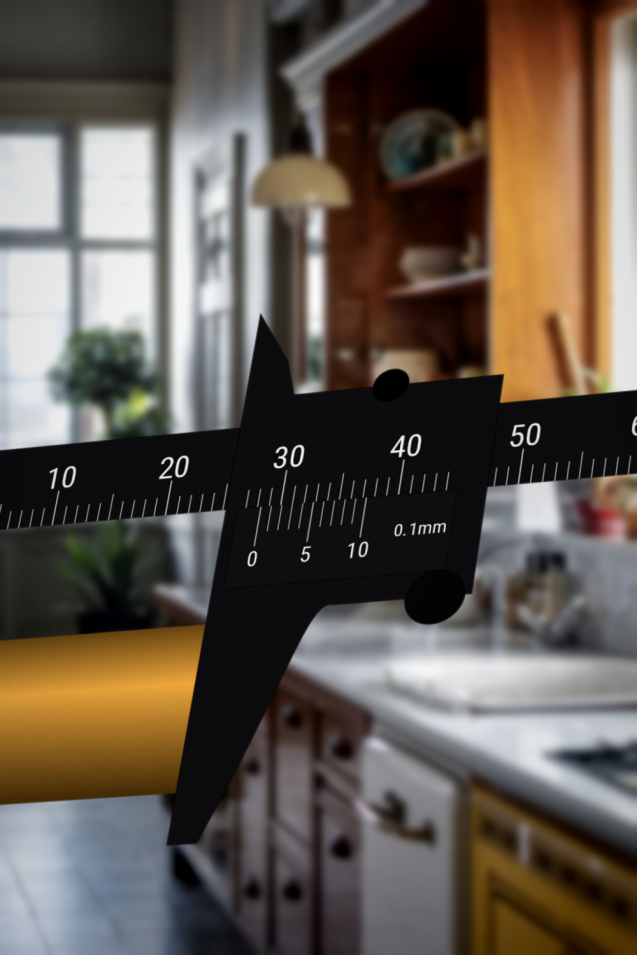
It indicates 28.3; mm
